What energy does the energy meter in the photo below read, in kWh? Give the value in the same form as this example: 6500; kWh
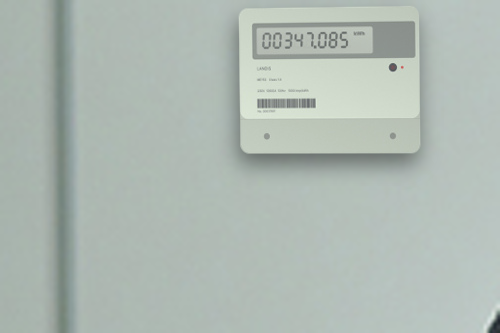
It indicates 347.085; kWh
